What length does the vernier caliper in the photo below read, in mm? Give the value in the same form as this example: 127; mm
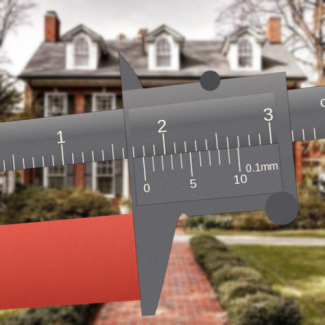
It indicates 17.9; mm
